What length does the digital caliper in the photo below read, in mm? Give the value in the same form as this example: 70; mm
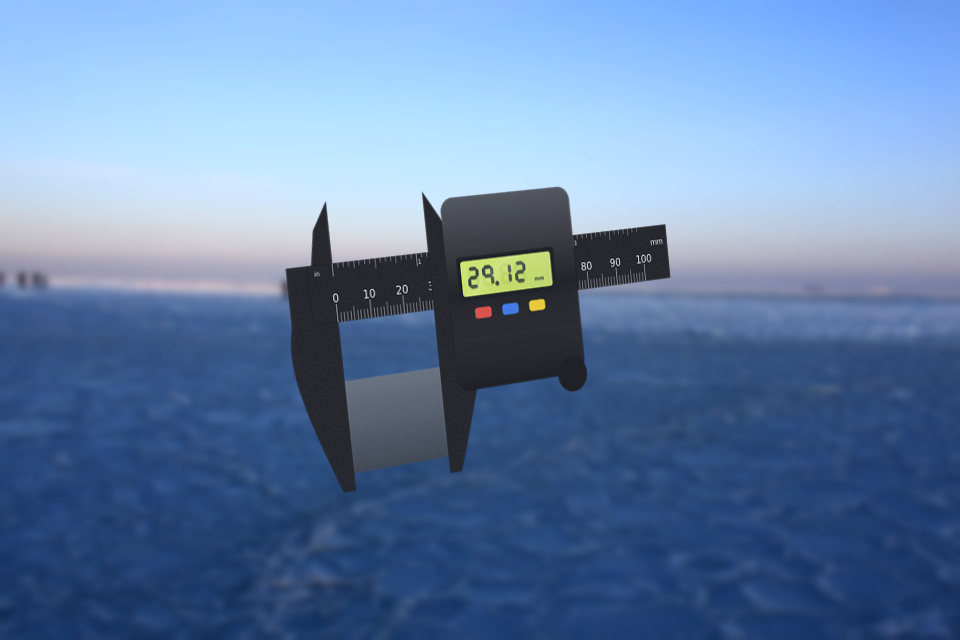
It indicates 29.12; mm
